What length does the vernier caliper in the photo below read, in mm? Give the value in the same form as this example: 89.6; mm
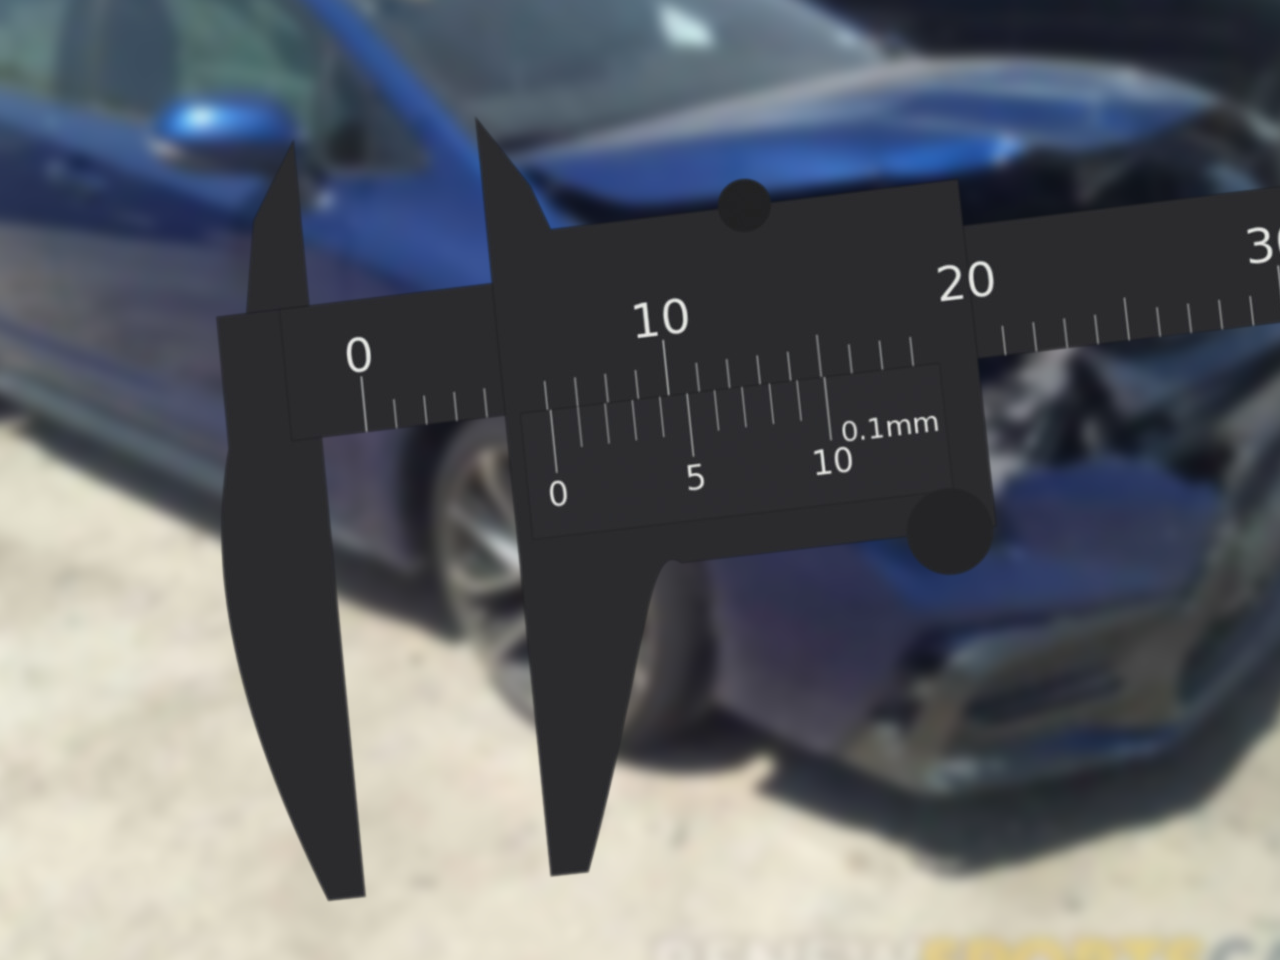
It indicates 6.1; mm
